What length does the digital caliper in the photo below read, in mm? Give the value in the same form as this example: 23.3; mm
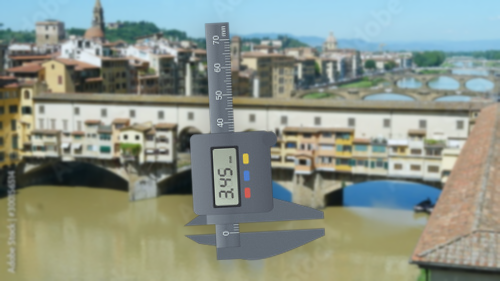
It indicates 3.45; mm
